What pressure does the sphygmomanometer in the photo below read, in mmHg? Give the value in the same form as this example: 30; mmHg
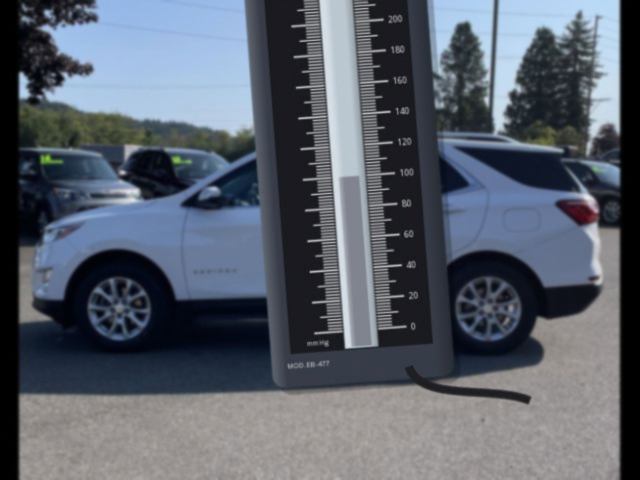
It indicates 100; mmHg
